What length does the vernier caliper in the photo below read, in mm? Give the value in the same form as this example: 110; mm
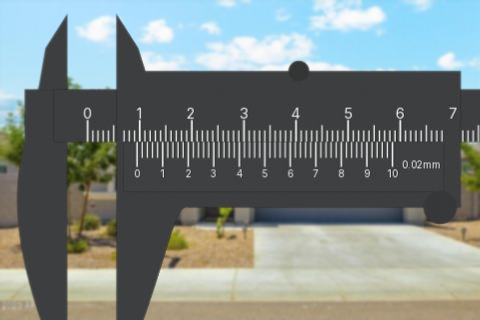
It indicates 9.5; mm
